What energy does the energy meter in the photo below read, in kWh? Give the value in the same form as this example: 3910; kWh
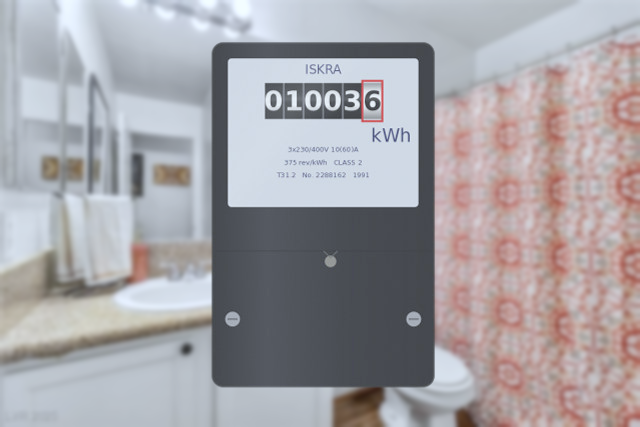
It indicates 1003.6; kWh
